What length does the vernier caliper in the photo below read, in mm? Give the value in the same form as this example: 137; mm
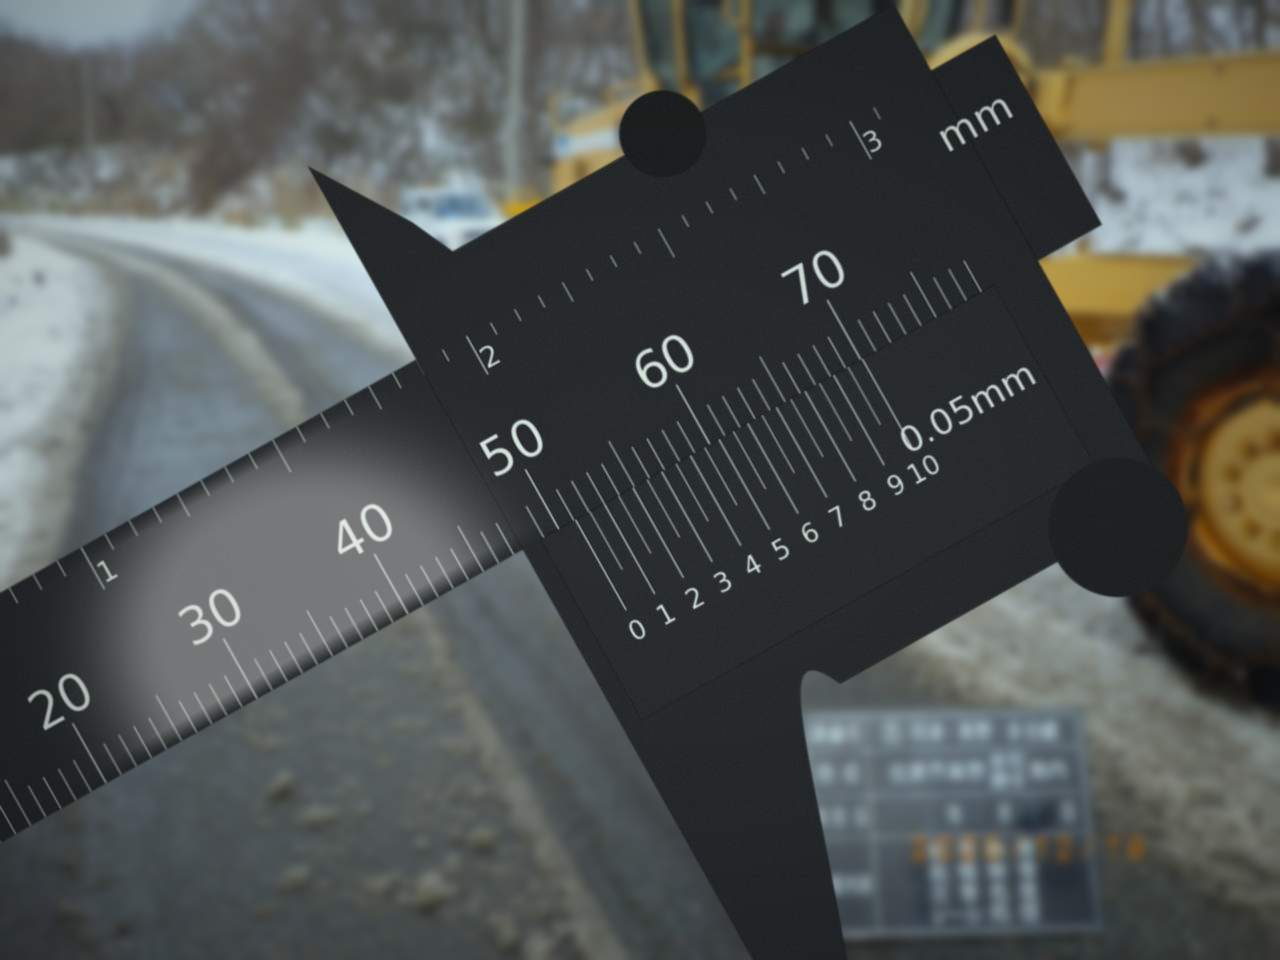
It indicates 51.1; mm
